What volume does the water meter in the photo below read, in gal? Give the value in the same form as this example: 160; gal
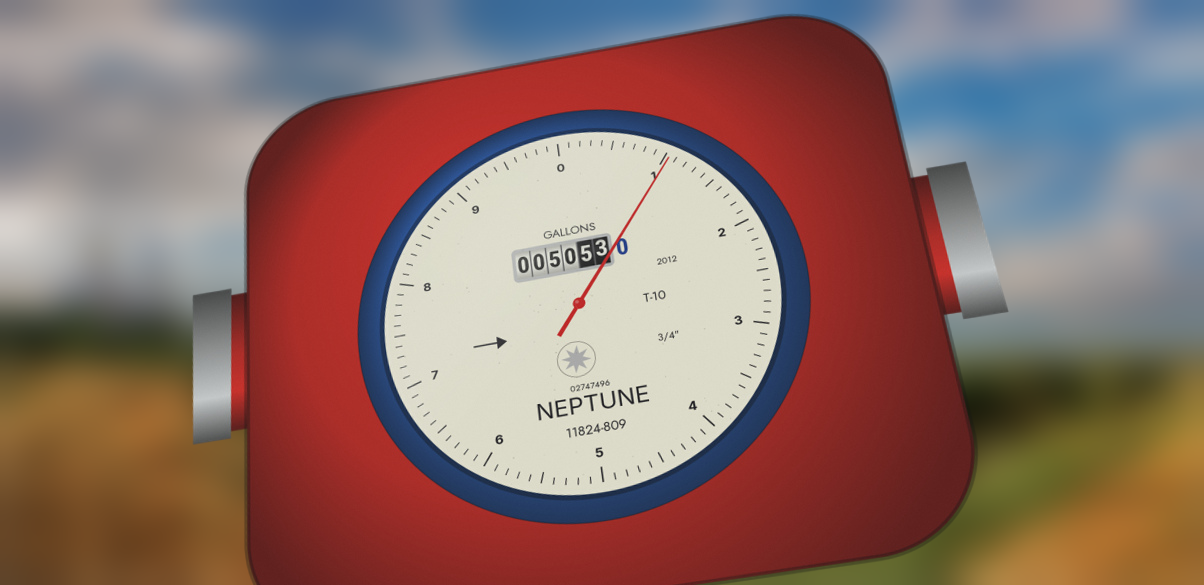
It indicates 50531.0; gal
